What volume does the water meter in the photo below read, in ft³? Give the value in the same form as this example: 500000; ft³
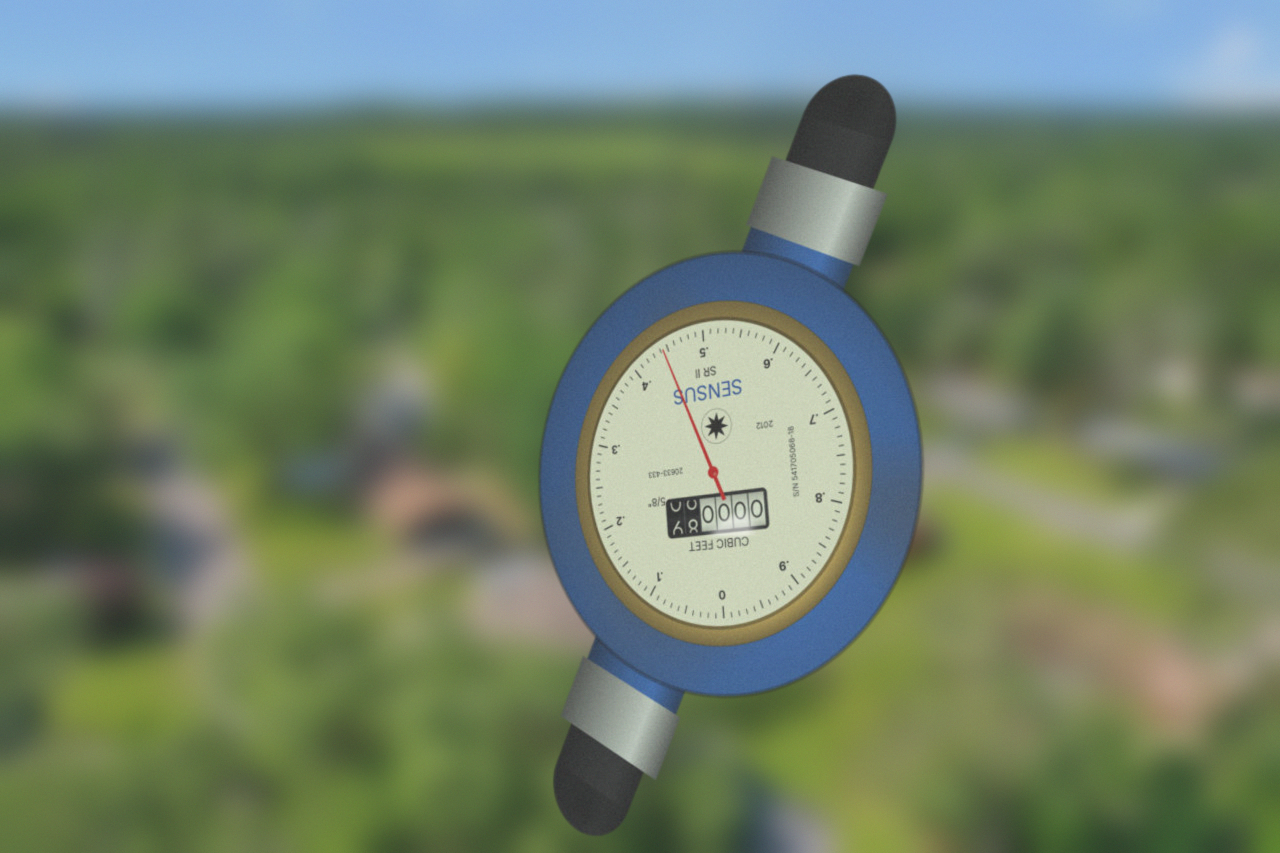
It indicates 89.44; ft³
